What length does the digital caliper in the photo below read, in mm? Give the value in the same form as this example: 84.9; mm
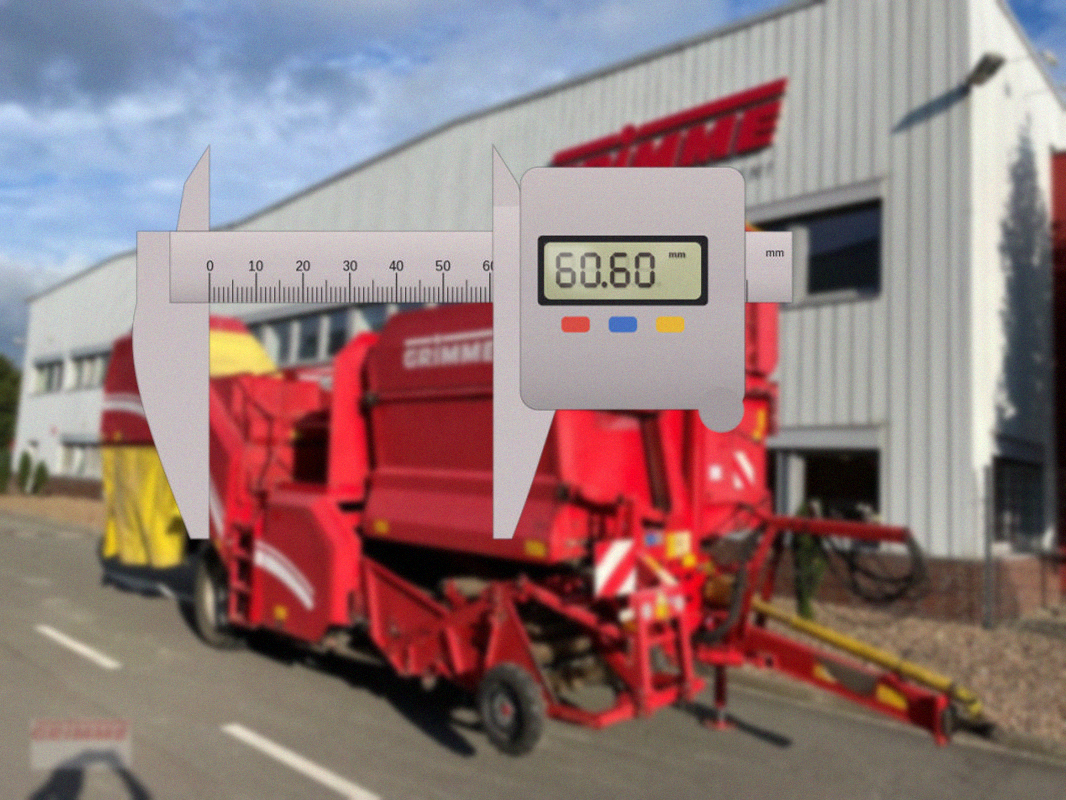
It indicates 60.60; mm
